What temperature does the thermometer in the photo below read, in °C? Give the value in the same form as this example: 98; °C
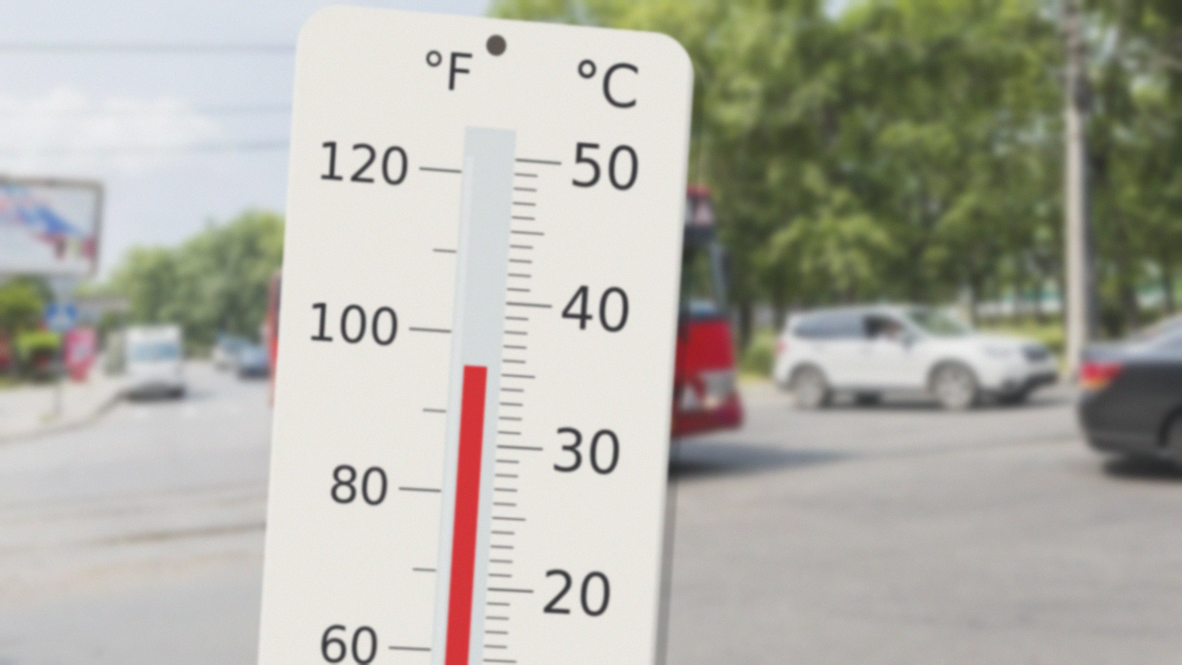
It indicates 35.5; °C
